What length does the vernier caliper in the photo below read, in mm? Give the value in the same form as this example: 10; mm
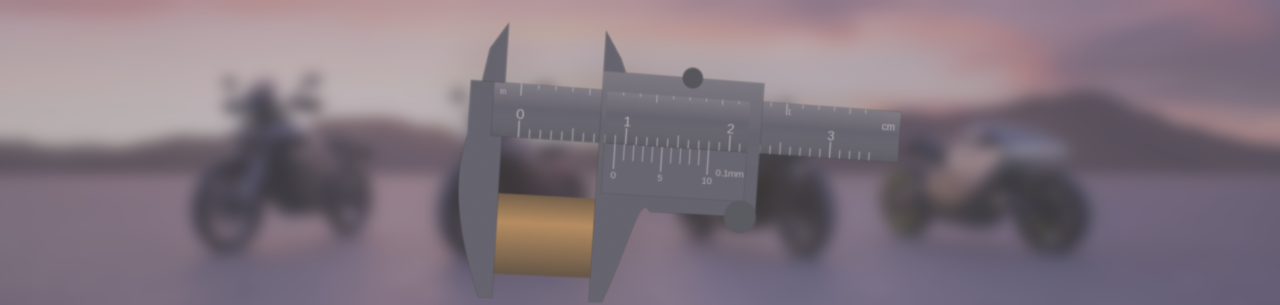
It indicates 9.0; mm
